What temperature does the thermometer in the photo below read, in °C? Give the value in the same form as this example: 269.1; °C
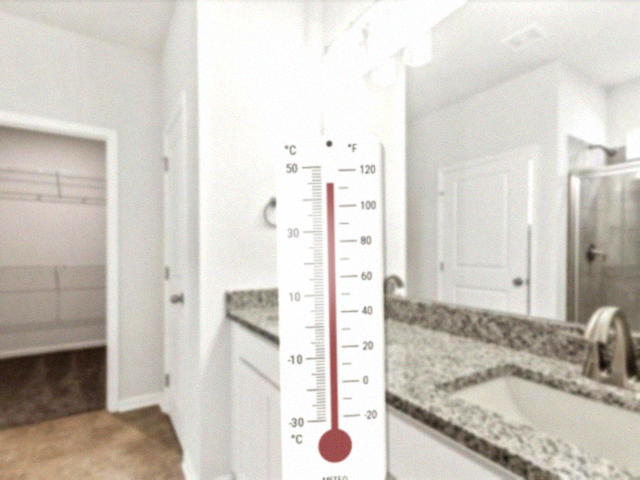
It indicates 45; °C
